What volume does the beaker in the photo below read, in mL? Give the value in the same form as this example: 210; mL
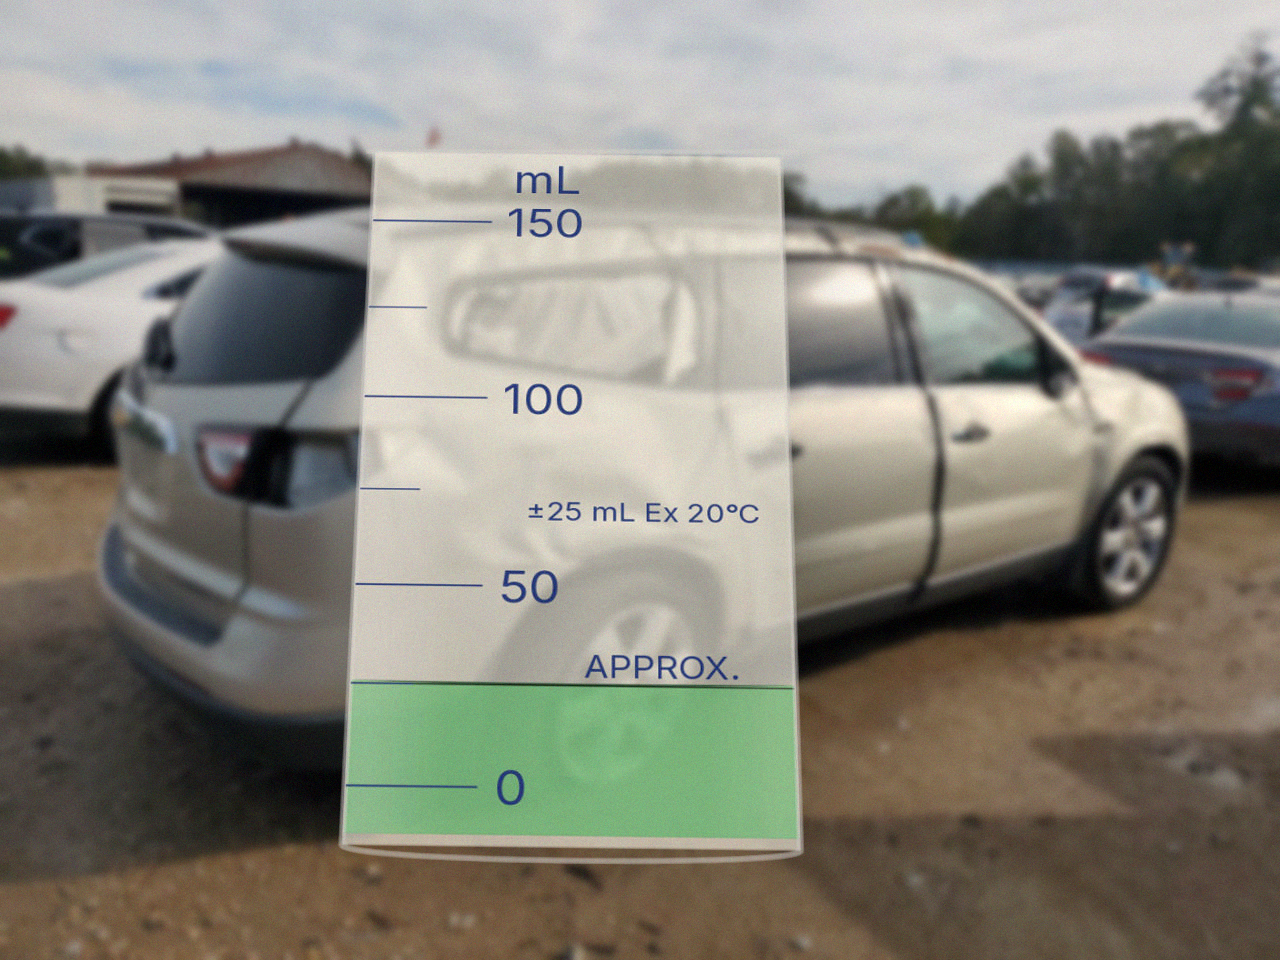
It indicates 25; mL
